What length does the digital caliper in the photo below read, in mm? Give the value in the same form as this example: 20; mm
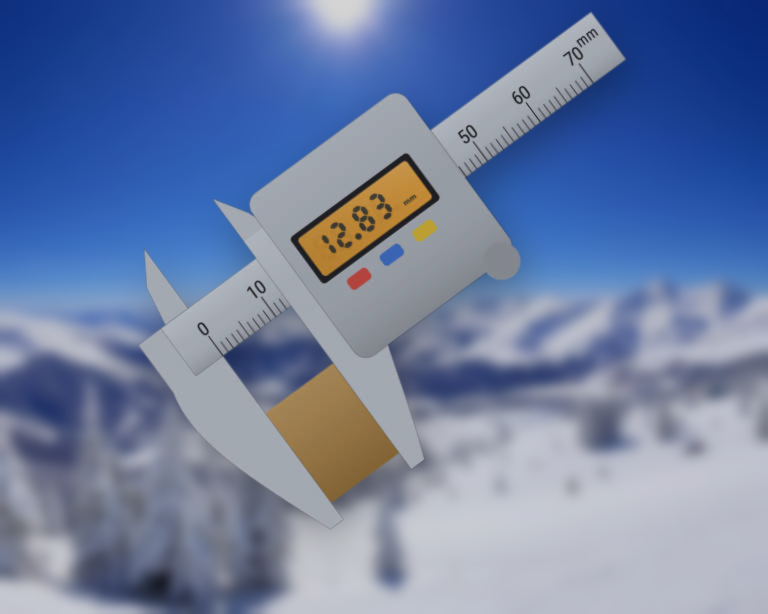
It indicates 12.83; mm
